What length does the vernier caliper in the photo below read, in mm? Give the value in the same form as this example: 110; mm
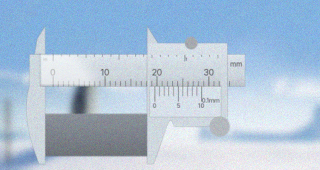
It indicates 19.6; mm
